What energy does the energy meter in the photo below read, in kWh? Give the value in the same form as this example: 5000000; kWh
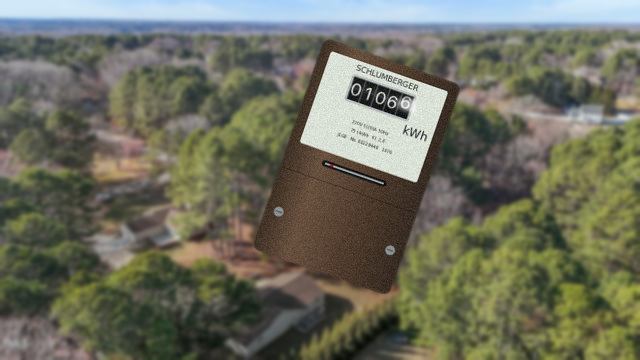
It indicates 1066; kWh
